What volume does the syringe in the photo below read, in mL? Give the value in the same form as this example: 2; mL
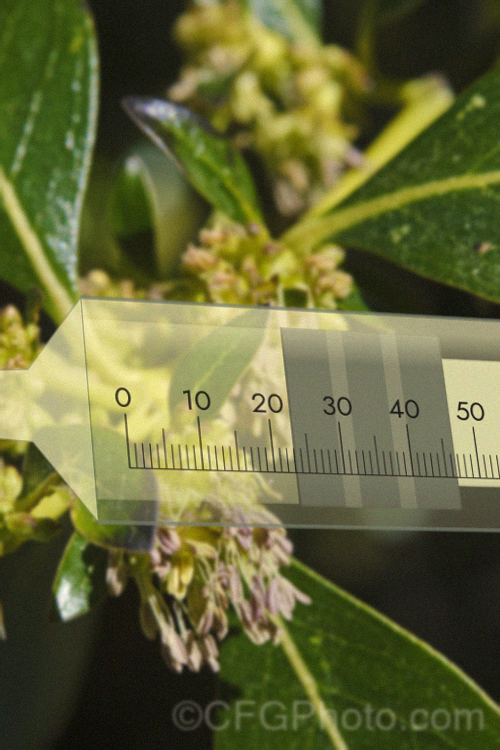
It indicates 23; mL
